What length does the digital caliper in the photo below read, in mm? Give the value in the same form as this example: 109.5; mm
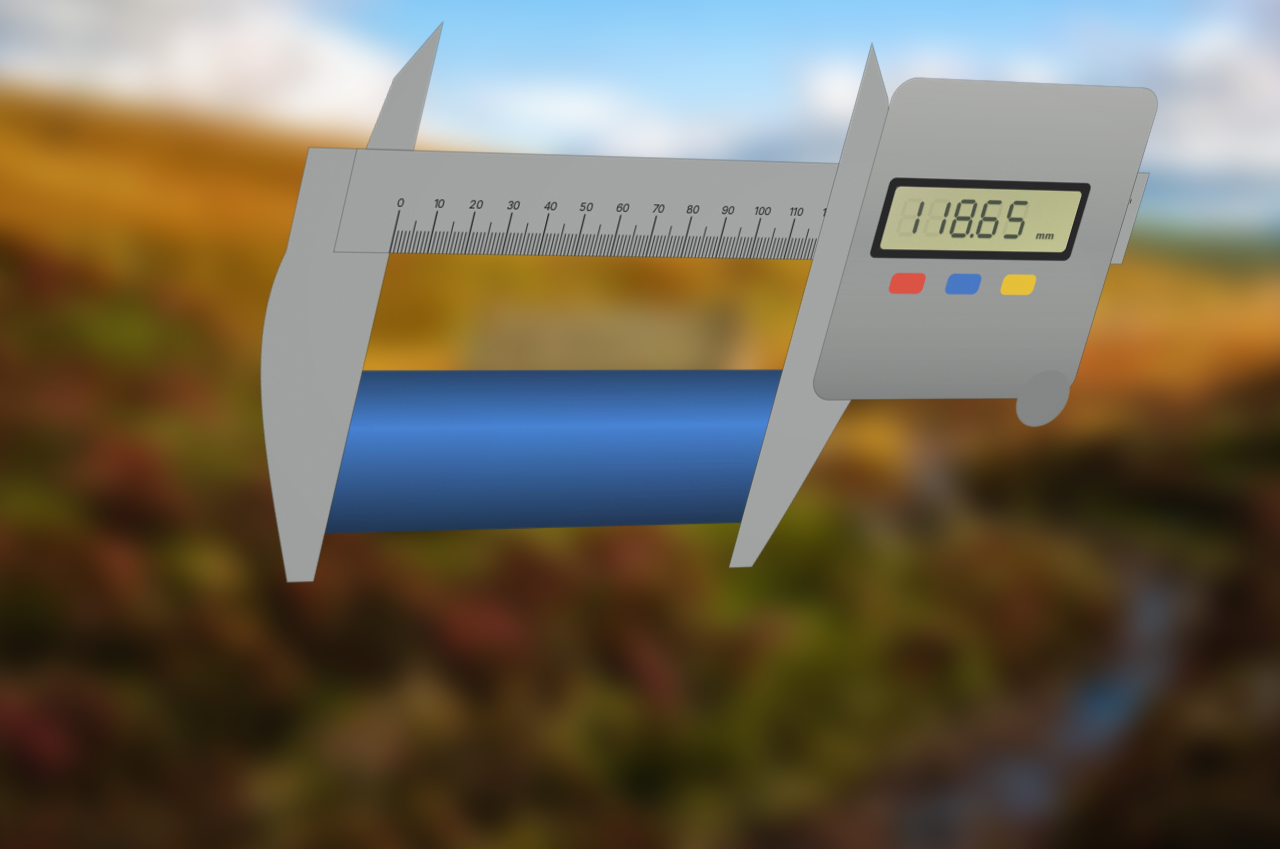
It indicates 118.65; mm
